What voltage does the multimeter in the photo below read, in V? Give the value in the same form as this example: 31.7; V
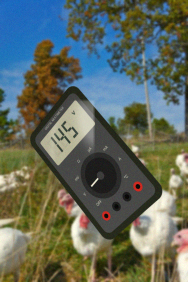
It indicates 145; V
